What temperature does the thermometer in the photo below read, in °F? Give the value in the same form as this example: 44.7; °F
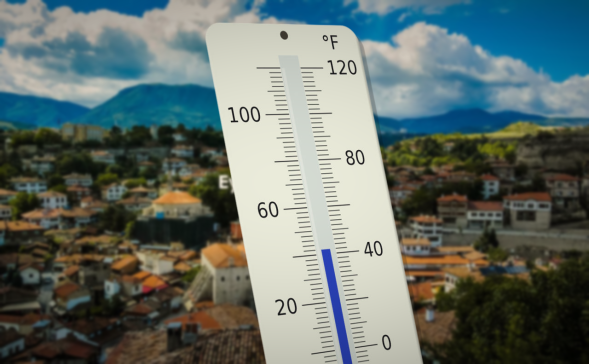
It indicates 42; °F
